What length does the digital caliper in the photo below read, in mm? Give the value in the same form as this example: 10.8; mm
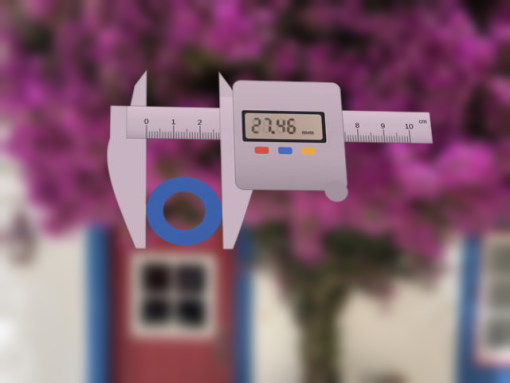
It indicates 27.46; mm
